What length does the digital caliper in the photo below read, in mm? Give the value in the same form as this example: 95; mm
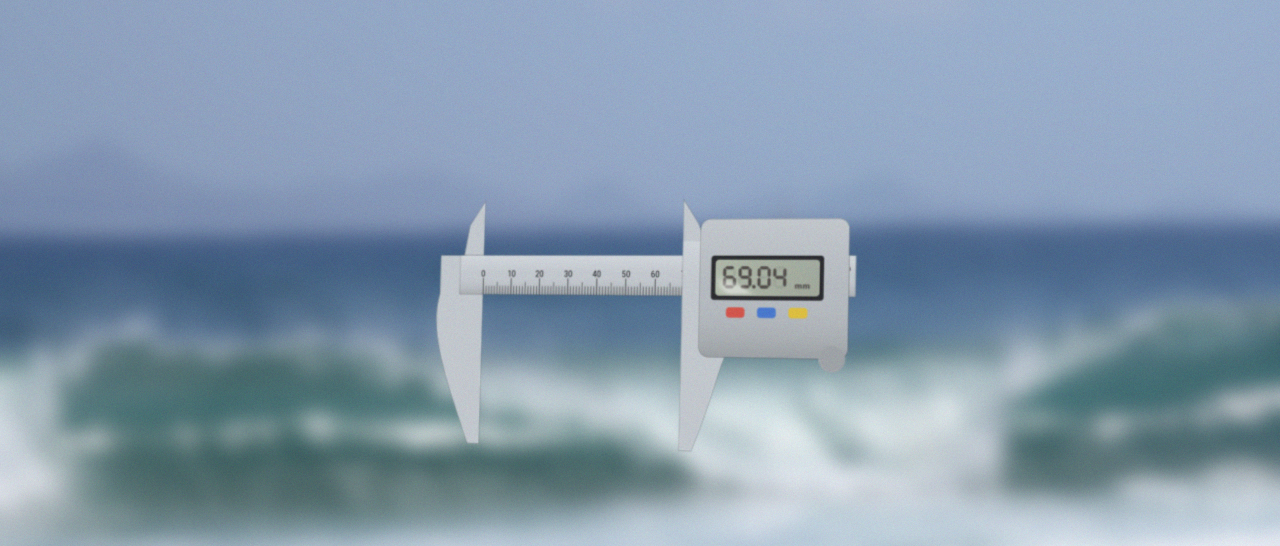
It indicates 69.04; mm
